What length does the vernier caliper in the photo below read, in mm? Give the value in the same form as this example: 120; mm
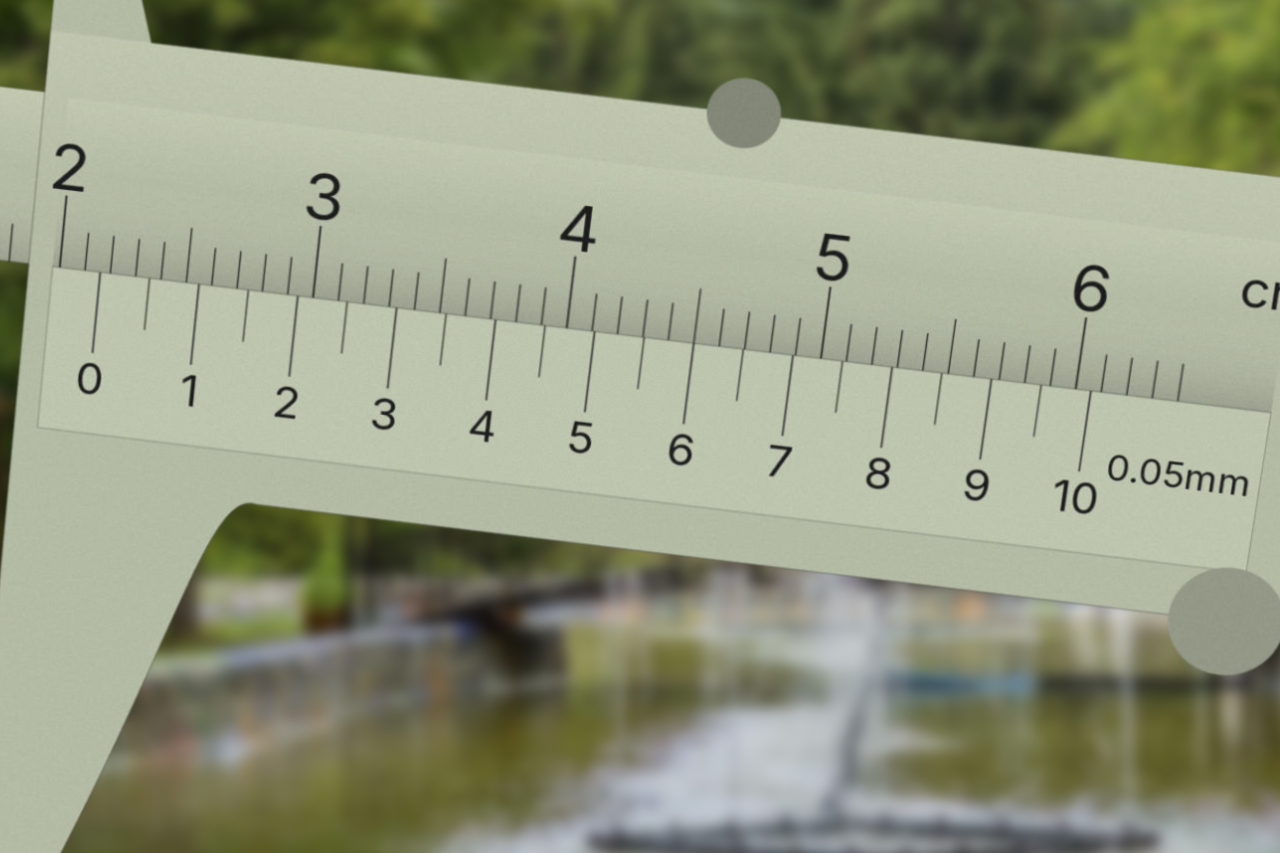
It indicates 21.6; mm
